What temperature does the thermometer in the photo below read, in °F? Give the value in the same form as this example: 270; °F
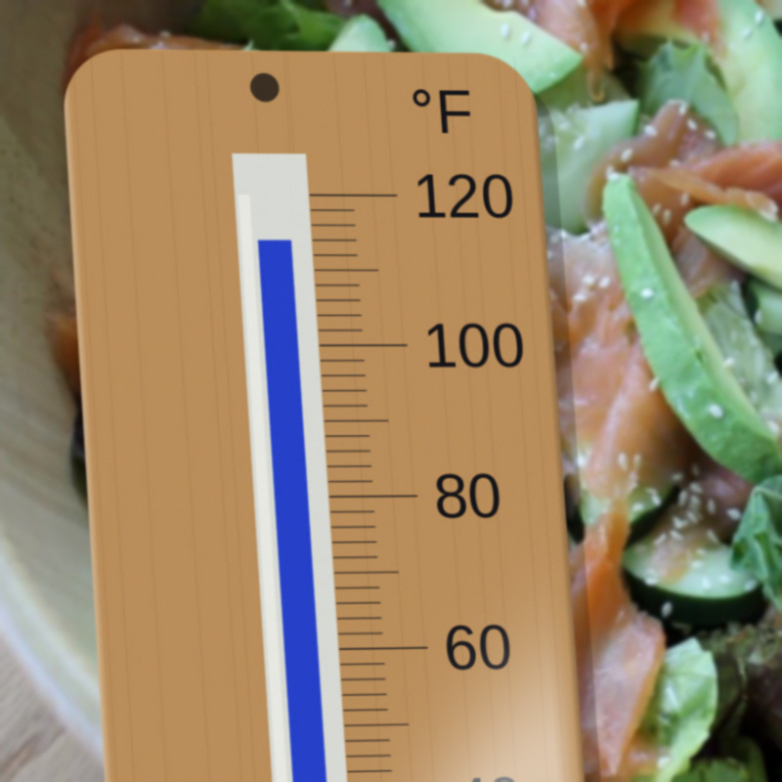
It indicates 114; °F
